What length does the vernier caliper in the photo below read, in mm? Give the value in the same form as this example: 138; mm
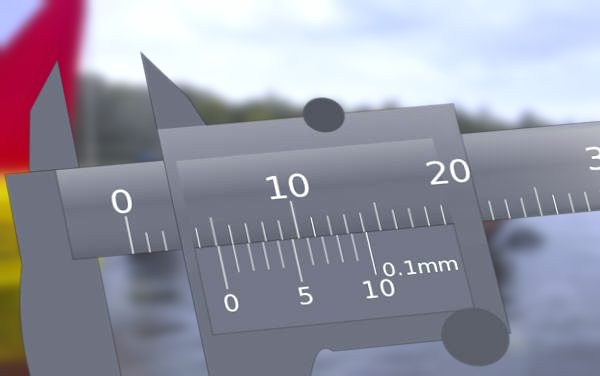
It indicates 5.1; mm
